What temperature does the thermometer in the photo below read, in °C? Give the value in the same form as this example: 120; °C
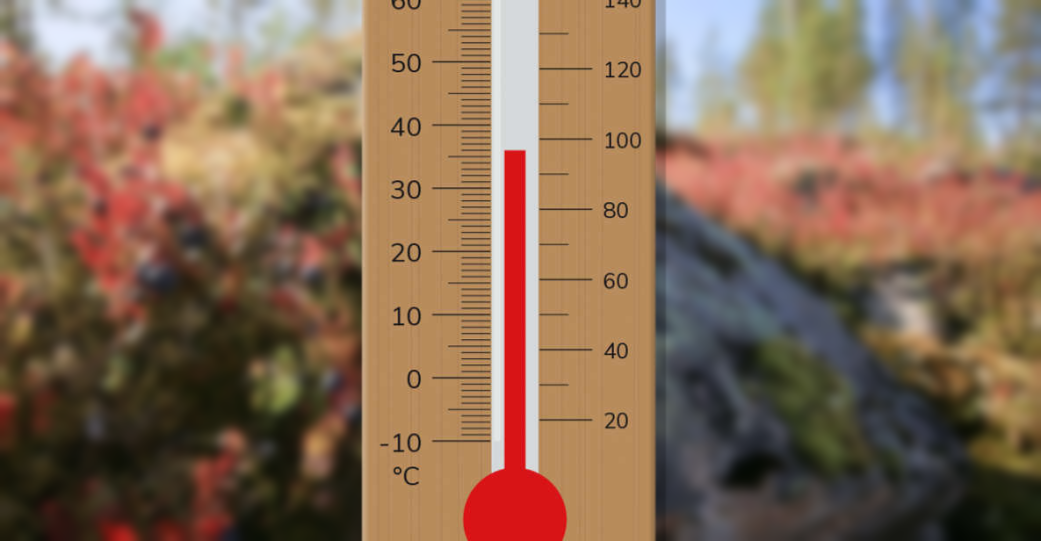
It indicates 36; °C
